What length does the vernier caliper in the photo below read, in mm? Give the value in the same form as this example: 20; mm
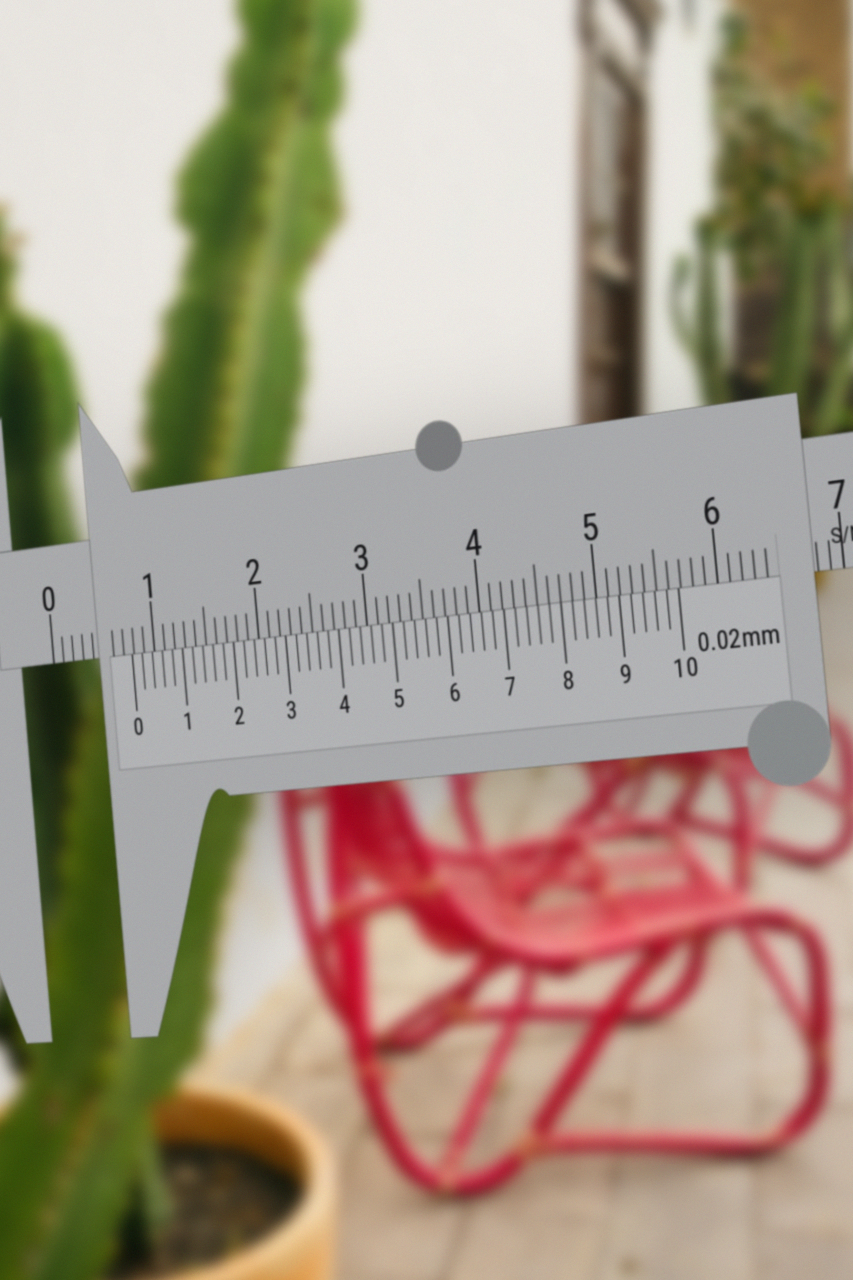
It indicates 7.8; mm
